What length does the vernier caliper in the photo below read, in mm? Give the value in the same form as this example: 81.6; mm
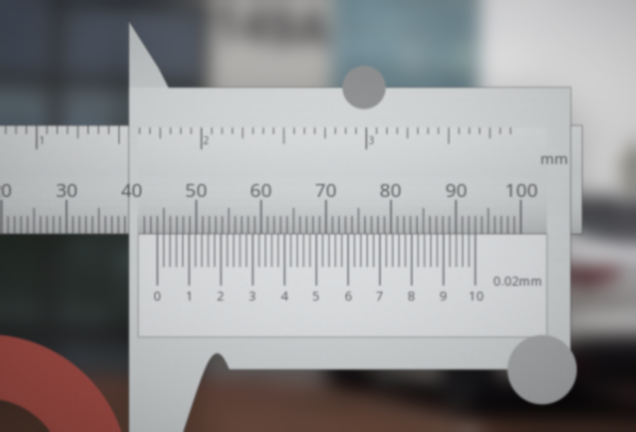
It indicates 44.0; mm
